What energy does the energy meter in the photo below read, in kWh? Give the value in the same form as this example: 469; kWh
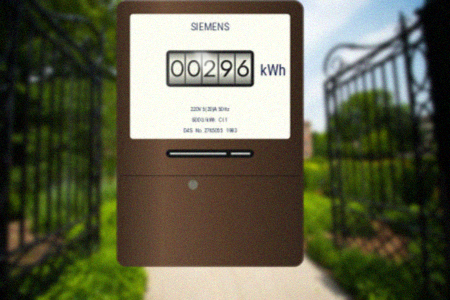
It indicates 296; kWh
